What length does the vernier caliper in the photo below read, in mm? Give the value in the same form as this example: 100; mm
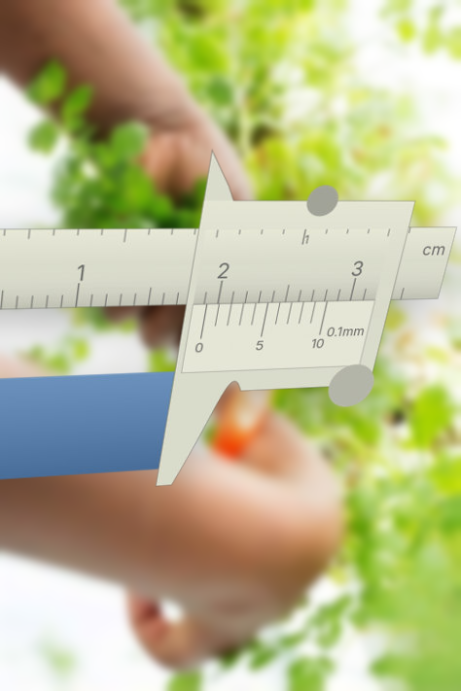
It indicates 19.2; mm
